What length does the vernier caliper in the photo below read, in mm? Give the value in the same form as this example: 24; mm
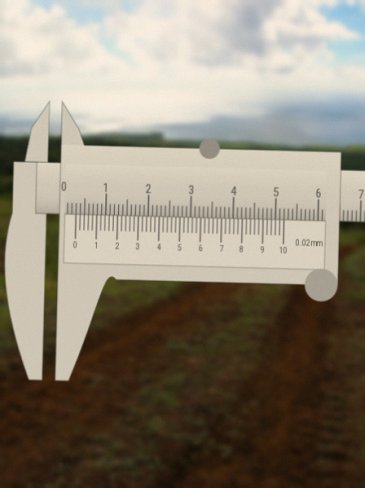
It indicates 3.0; mm
